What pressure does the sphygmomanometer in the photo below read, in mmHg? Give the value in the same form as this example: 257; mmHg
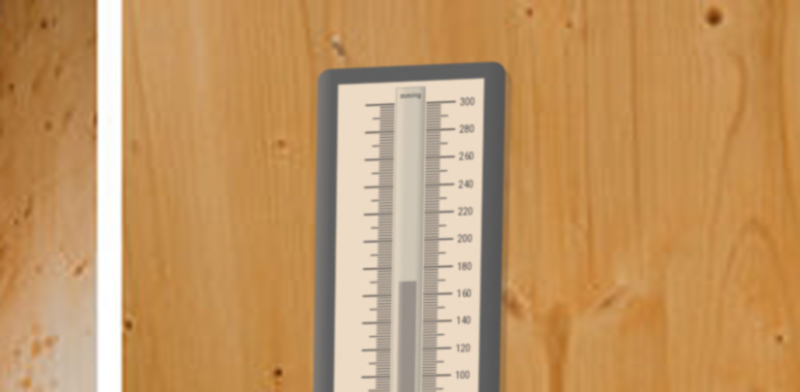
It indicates 170; mmHg
